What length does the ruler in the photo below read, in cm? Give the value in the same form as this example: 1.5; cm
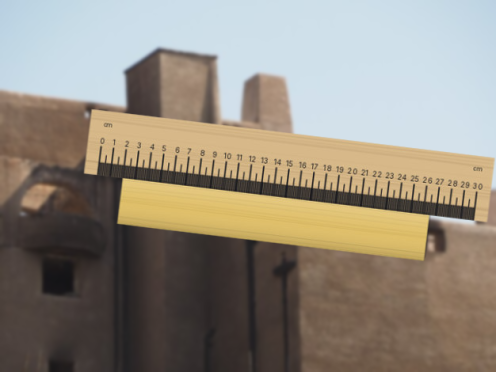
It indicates 24.5; cm
